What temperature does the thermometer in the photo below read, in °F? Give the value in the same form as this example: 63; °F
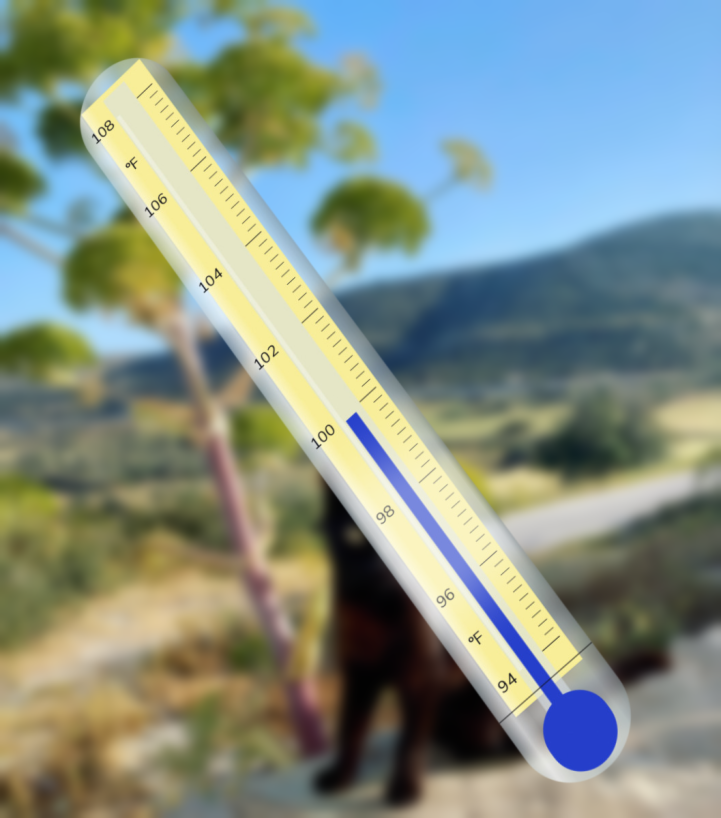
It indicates 99.9; °F
